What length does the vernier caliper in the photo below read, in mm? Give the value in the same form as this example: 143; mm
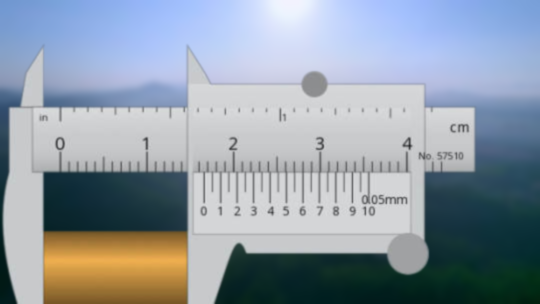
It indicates 16.6; mm
